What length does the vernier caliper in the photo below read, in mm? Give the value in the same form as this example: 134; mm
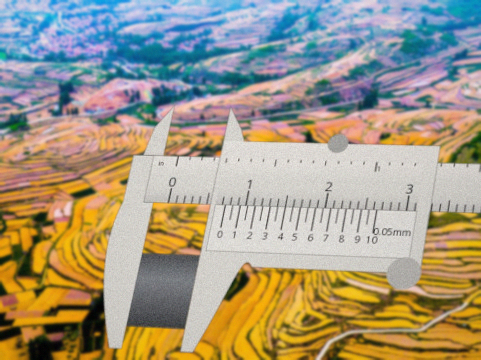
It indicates 7.4; mm
